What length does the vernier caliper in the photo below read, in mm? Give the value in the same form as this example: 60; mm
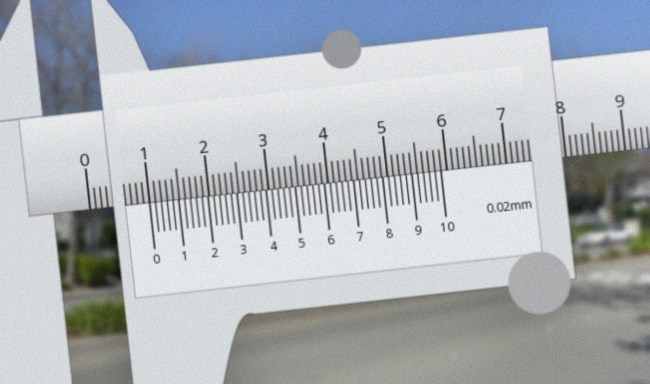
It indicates 10.0; mm
